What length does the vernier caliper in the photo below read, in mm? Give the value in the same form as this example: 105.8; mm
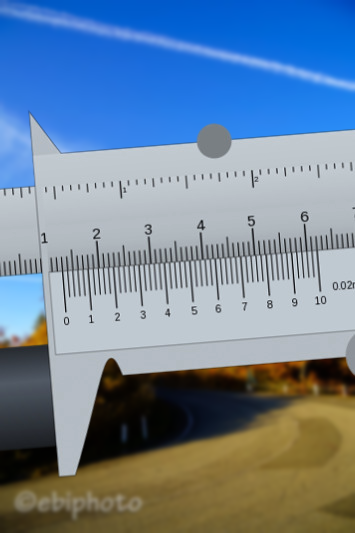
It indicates 13.0; mm
